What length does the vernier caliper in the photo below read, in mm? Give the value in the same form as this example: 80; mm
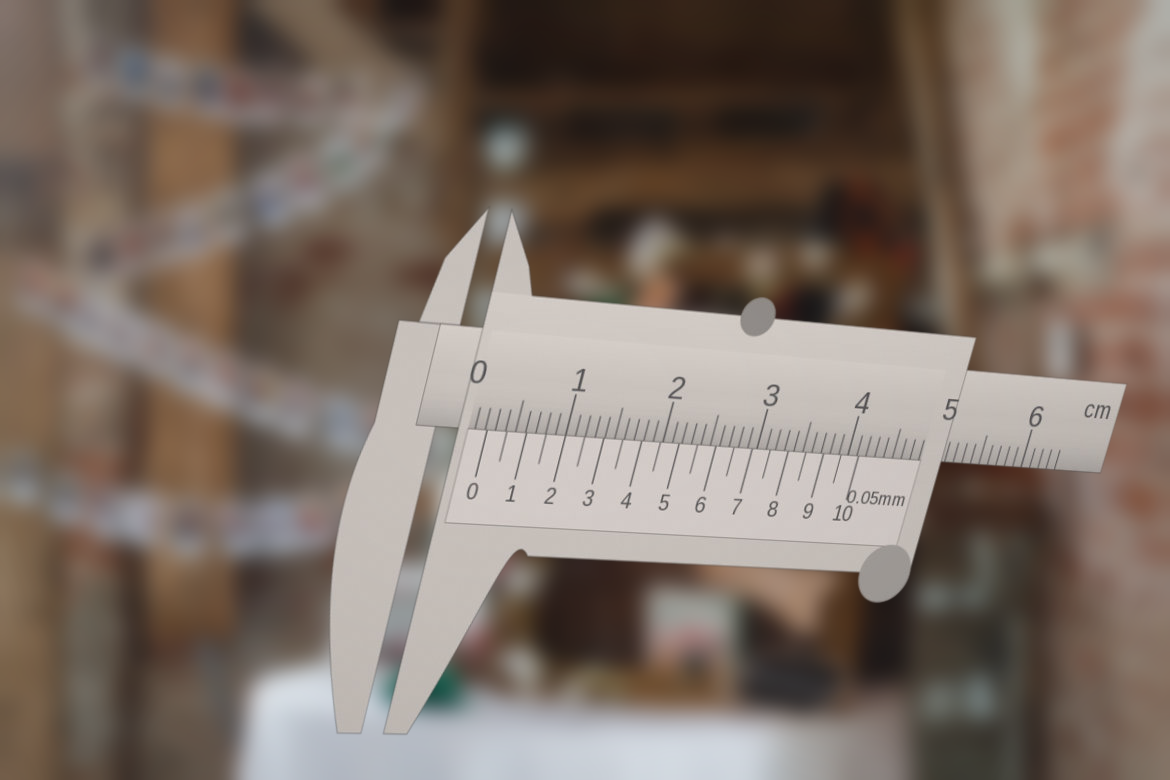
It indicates 2.2; mm
